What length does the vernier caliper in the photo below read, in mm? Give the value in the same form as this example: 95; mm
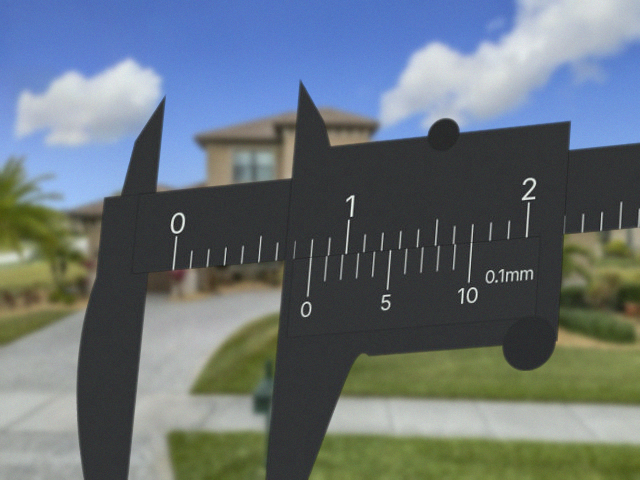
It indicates 8.0; mm
